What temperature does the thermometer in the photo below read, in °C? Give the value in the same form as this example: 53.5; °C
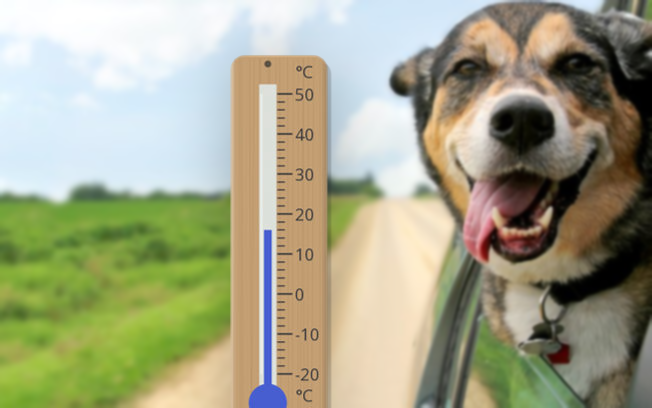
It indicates 16; °C
